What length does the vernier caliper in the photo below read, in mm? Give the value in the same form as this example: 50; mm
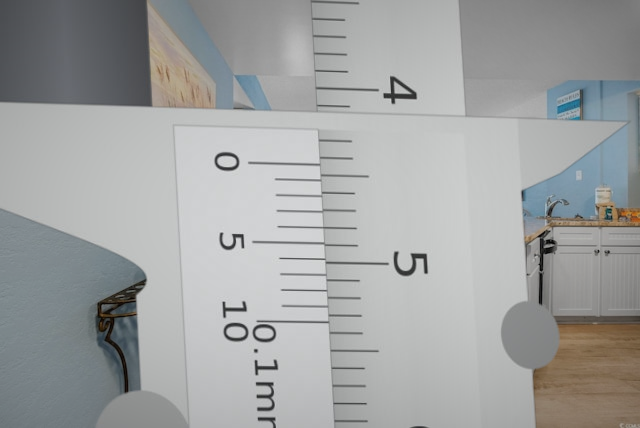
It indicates 44.4; mm
